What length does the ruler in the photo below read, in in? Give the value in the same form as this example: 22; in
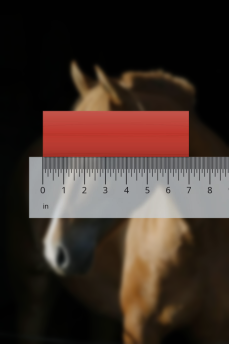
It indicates 7; in
